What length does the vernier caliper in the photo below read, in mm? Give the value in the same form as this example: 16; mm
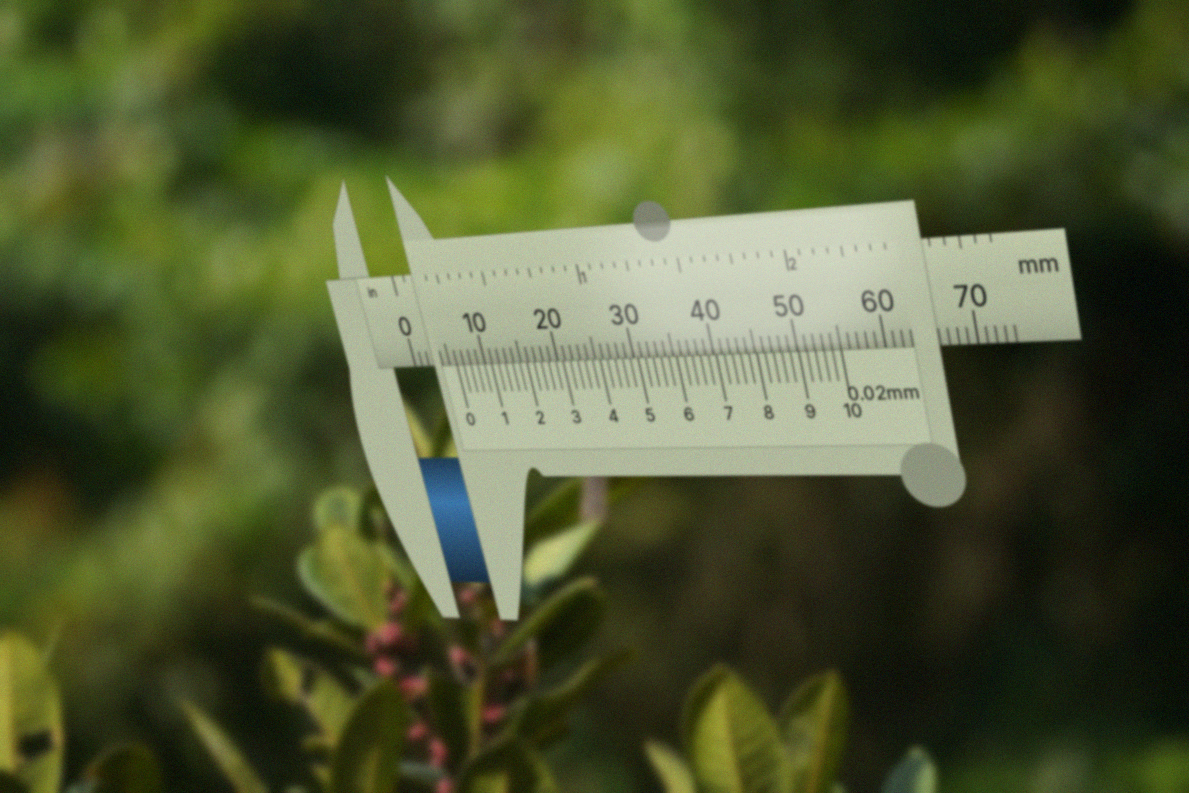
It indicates 6.0; mm
